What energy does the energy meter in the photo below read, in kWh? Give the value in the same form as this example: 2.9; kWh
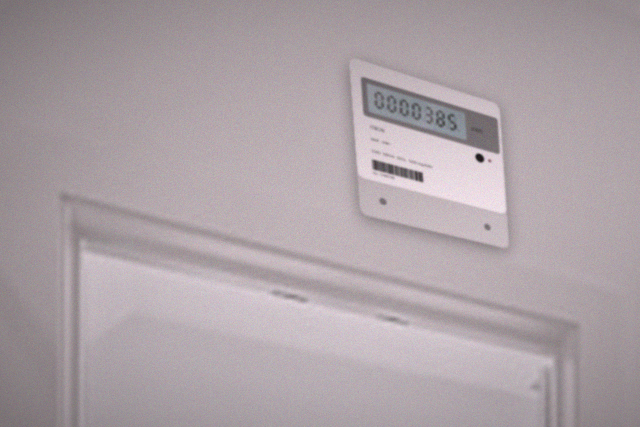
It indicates 385; kWh
